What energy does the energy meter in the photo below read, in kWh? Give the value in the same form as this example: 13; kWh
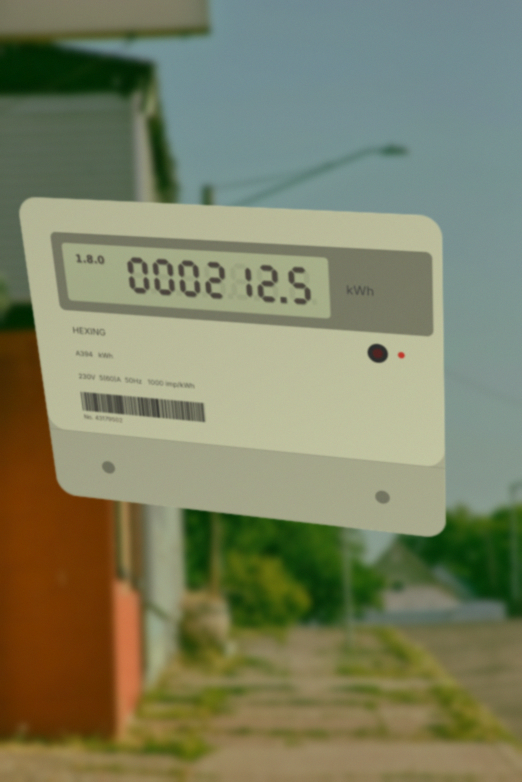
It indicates 212.5; kWh
